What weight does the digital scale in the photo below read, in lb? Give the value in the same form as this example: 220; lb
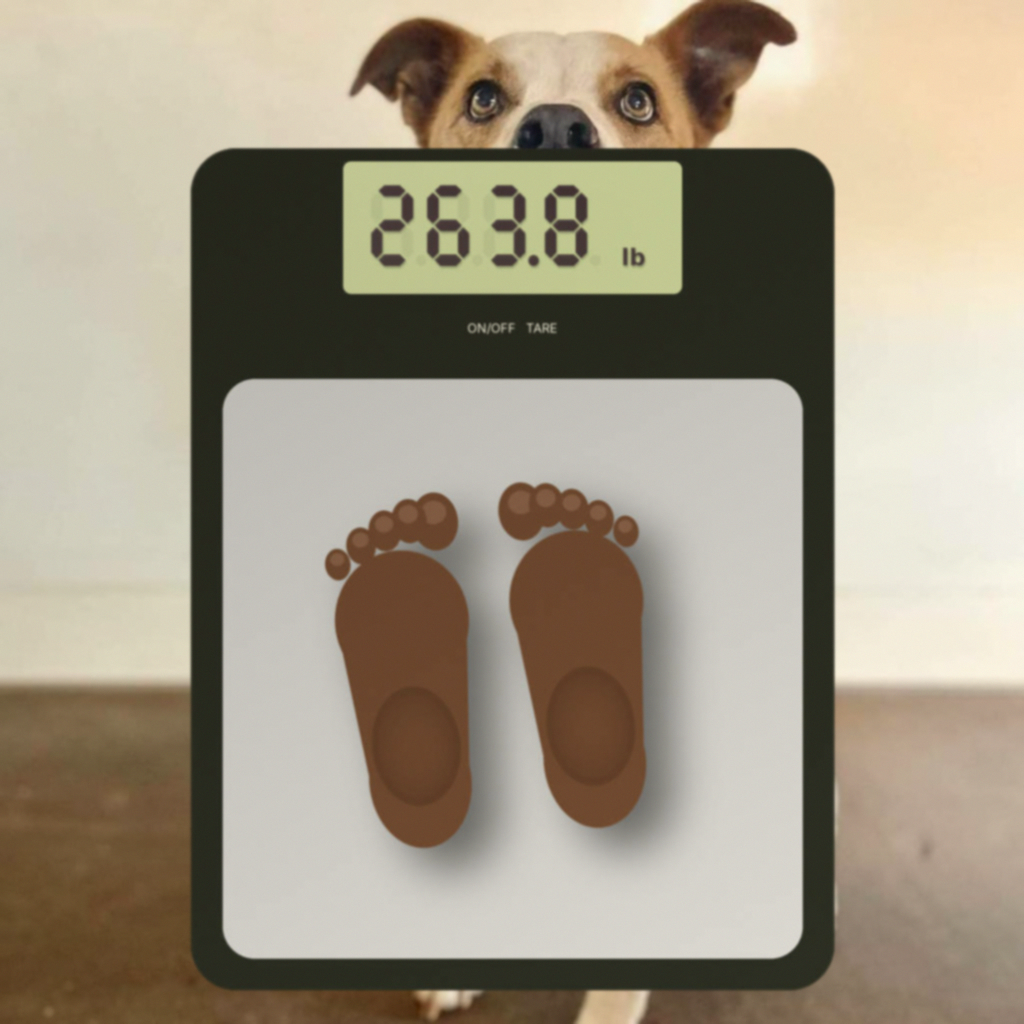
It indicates 263.8; lb
